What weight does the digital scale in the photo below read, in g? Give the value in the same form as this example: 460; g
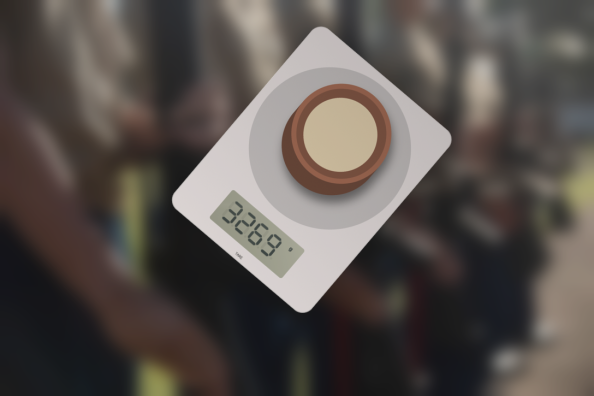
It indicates 3269; g
